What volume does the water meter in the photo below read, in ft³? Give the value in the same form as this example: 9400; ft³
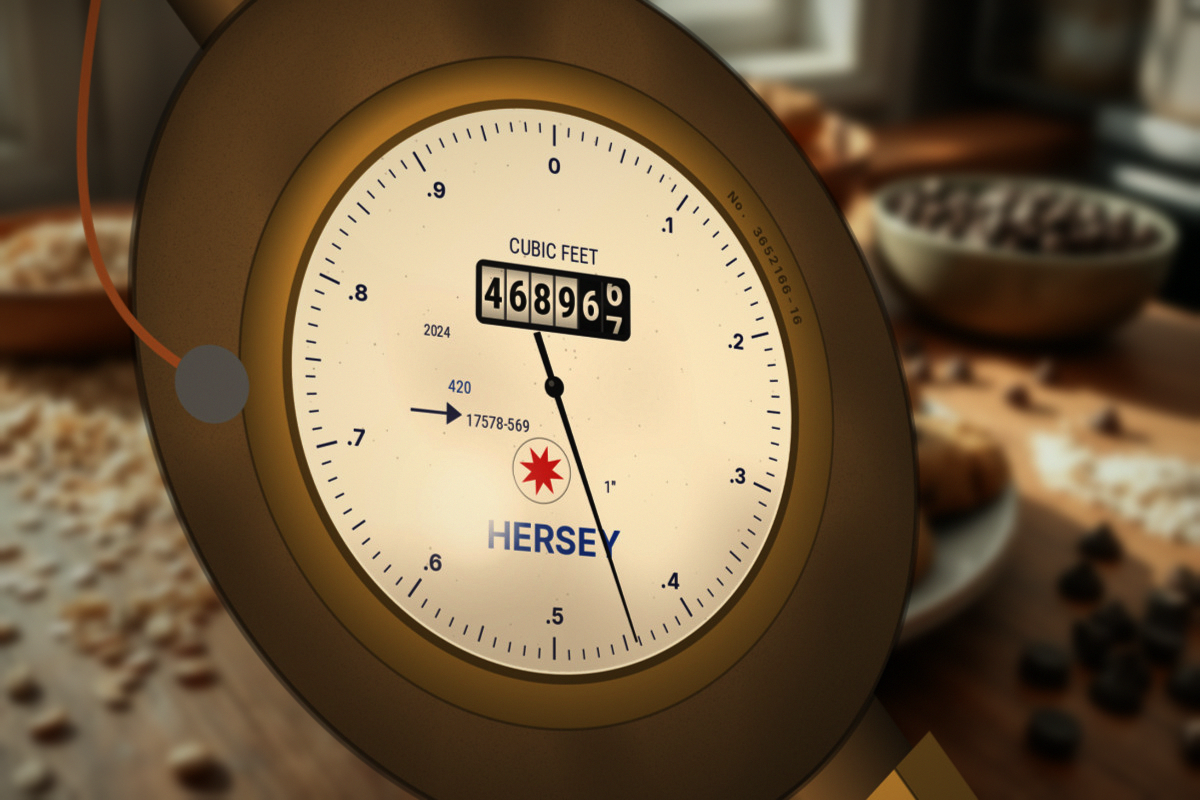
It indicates 468966.44; ft³
